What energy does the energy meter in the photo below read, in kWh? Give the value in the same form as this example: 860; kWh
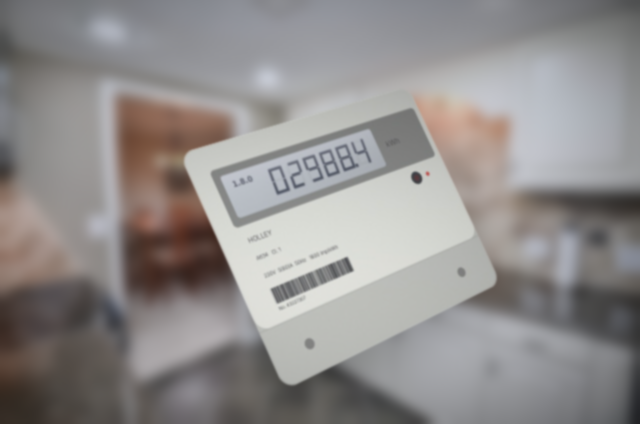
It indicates 2988.4; kWh
